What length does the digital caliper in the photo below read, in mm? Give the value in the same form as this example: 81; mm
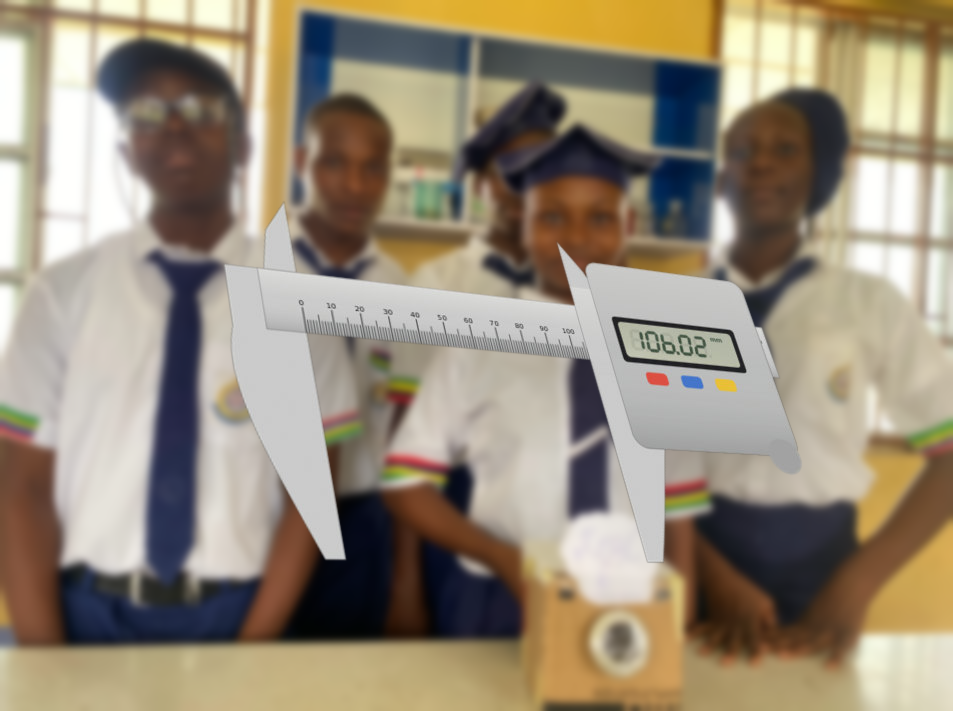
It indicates 106.02; mm
